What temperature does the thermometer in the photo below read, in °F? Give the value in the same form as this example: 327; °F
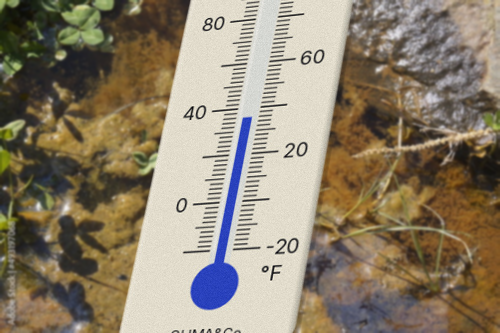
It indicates 36; °F
